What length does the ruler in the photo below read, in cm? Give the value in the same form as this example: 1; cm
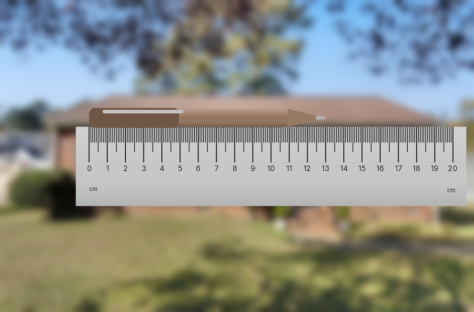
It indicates 13; cm
